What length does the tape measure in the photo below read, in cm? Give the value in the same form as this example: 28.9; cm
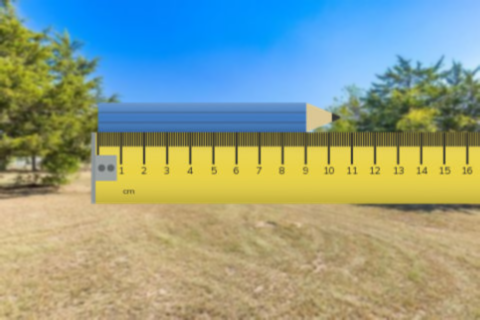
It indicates 10.5; cm
